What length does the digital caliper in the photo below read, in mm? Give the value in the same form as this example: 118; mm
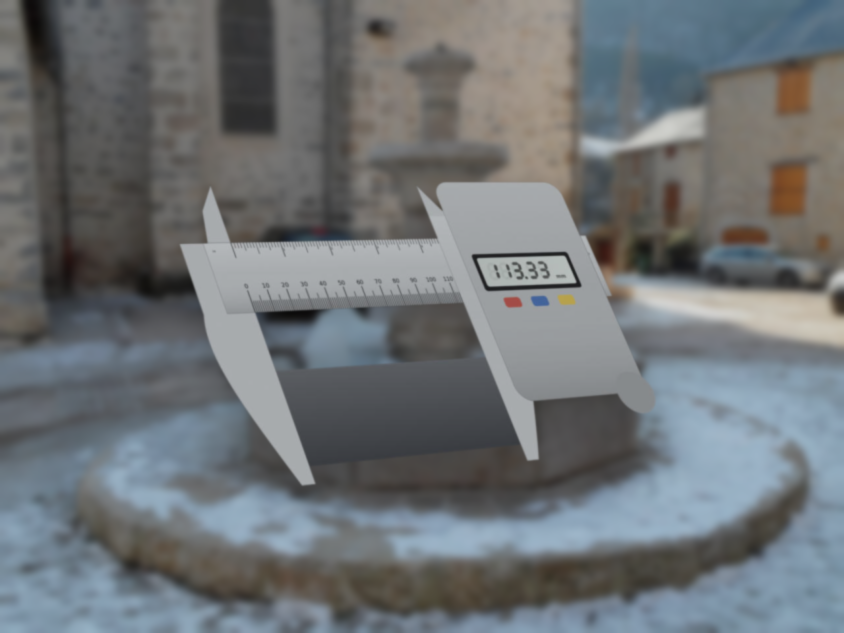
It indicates 113.33; mm
